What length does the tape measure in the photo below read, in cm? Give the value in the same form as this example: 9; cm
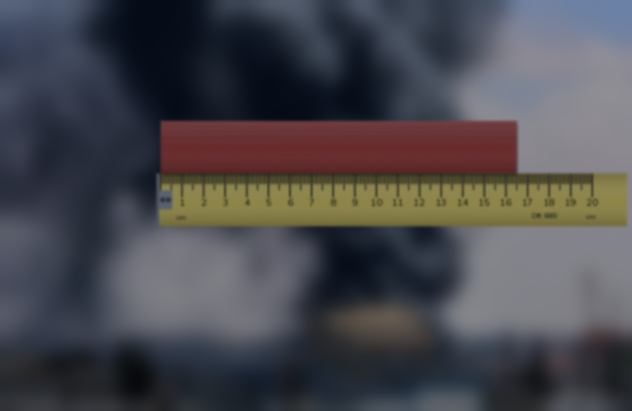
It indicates 16.5; cm
